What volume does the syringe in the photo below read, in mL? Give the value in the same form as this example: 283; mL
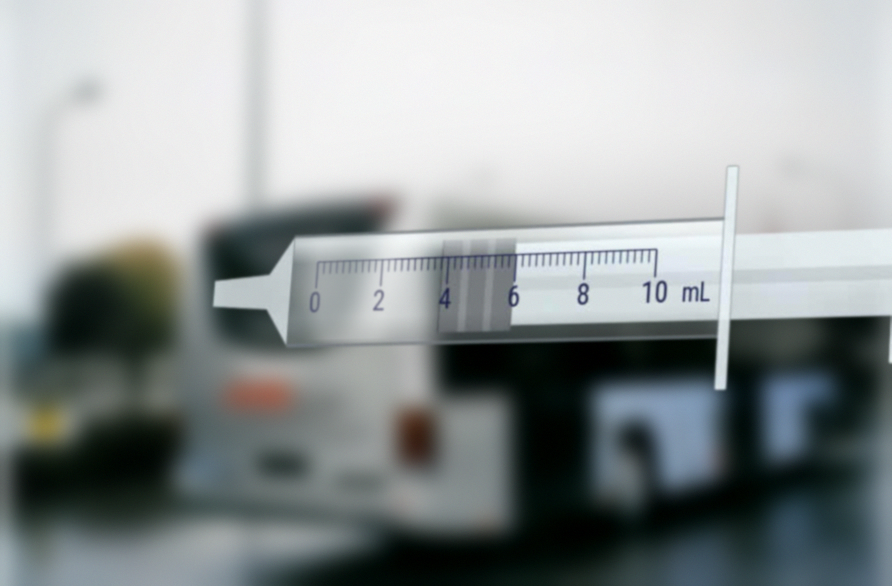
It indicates 3.8; mL
